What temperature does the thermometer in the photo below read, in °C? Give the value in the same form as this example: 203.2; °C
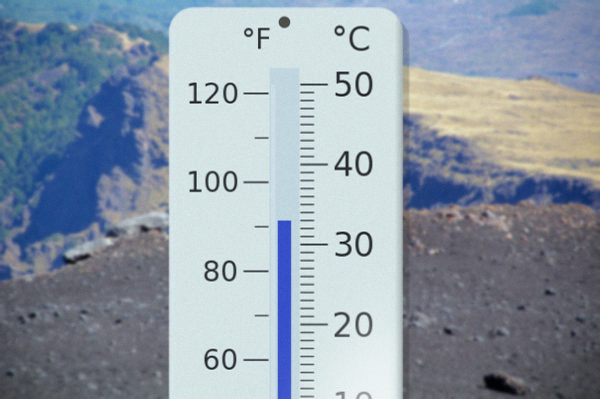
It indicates 33; °C
